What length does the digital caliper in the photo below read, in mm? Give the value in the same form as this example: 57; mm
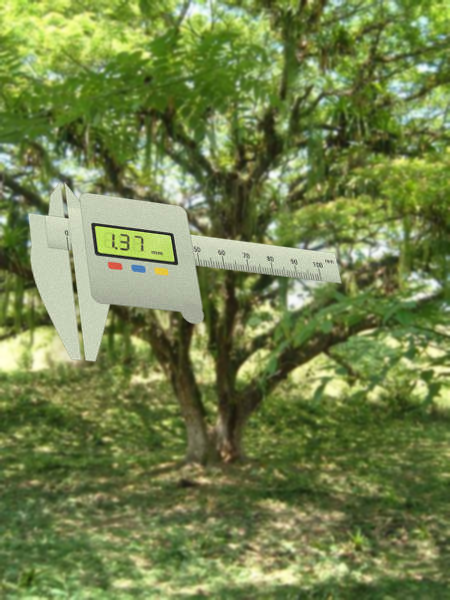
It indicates 1.37; mm
